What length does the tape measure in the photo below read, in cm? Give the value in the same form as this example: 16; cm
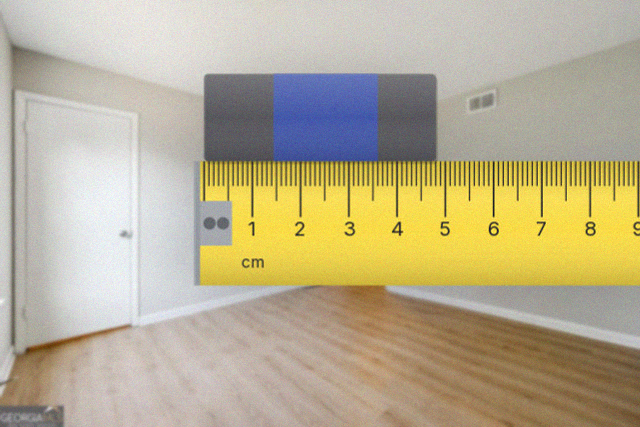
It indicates 4.8; cm
